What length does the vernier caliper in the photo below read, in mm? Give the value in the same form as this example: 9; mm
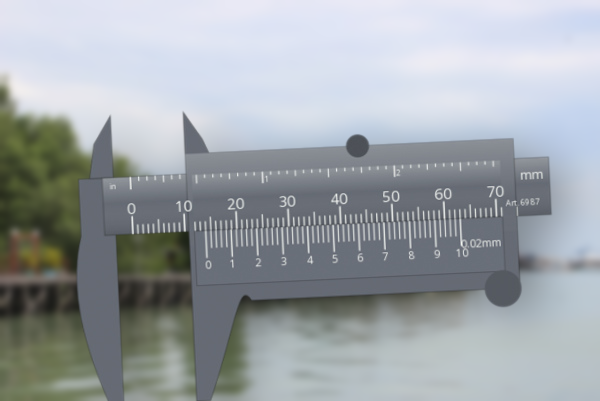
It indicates 14.0; mm
